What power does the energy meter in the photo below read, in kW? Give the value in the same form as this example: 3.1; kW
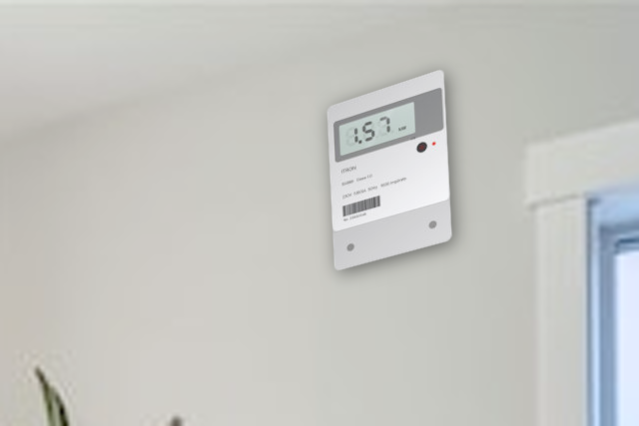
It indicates 1.57; kW
